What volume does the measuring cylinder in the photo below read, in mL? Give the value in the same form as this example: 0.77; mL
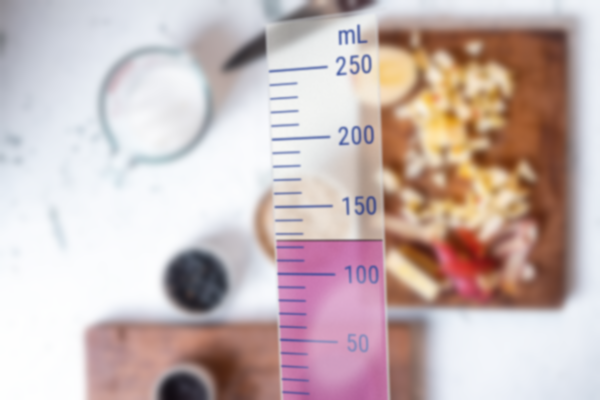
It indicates 125; mL
